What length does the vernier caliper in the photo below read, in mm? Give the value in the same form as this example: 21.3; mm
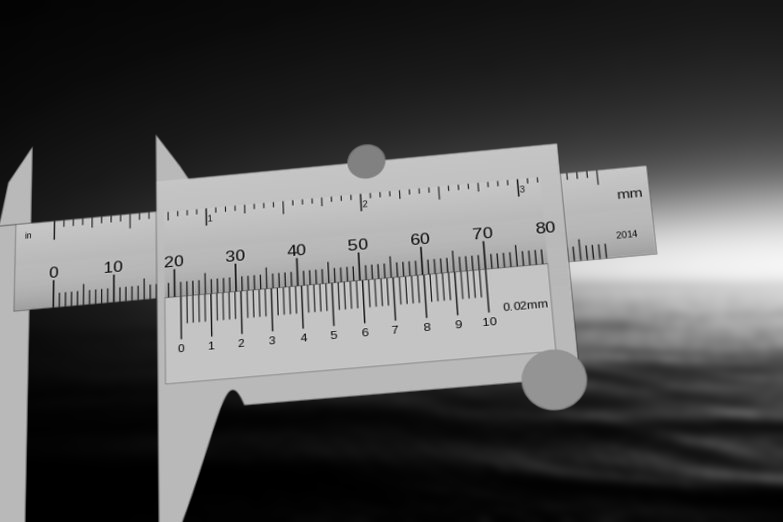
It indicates 21.0; mm
